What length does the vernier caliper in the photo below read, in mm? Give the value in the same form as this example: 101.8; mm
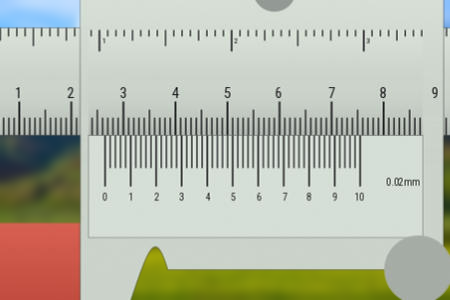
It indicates 26.5; mm
